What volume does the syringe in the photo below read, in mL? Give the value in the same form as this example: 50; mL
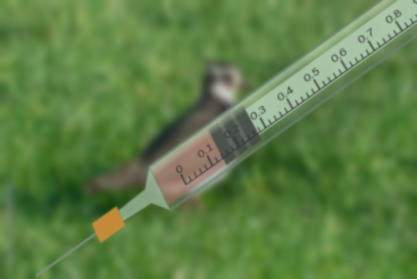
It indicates 0.14; mL
